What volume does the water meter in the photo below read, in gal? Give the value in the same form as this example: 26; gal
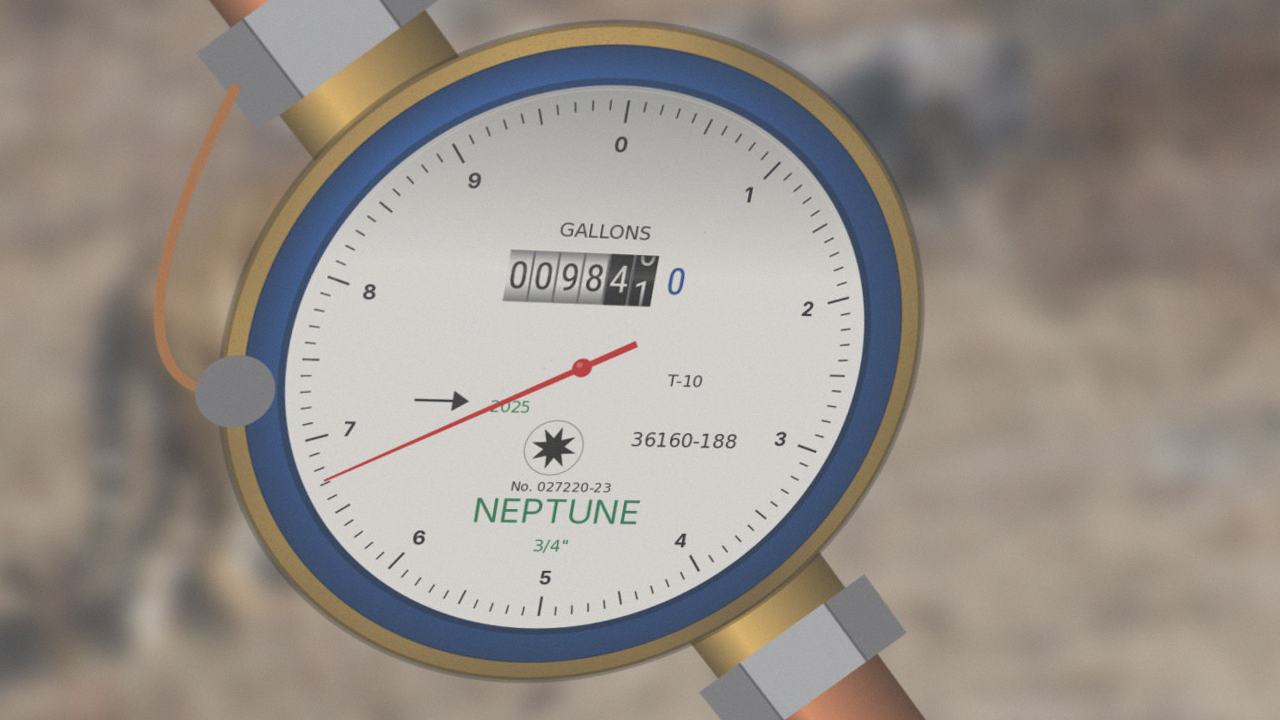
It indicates 98406.7; gal
